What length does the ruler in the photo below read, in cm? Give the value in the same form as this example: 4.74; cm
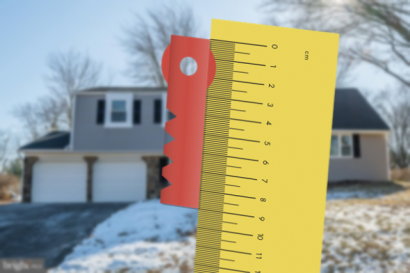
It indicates 9; cm
